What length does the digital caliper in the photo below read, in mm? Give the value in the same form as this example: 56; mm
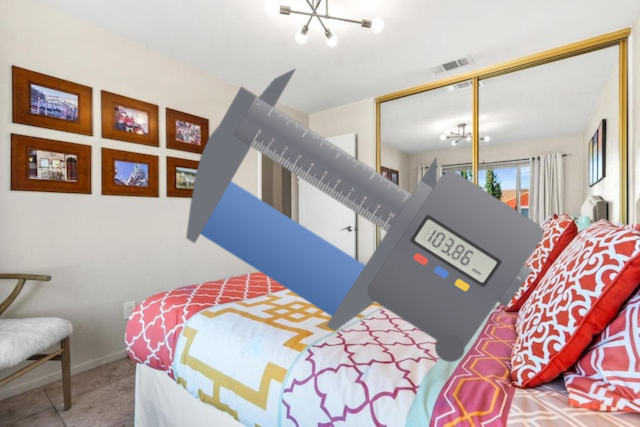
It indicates 103.86; mm
